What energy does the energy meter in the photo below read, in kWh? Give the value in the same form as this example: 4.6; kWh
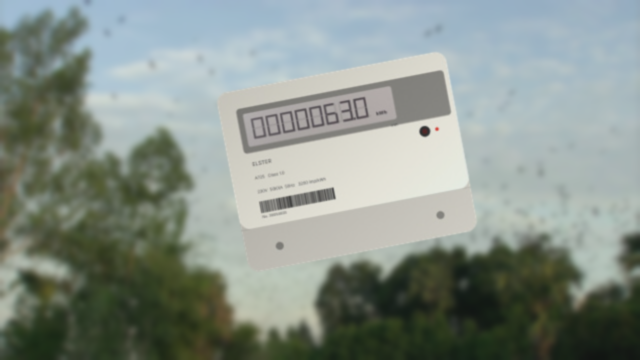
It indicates 63.0; kWh
